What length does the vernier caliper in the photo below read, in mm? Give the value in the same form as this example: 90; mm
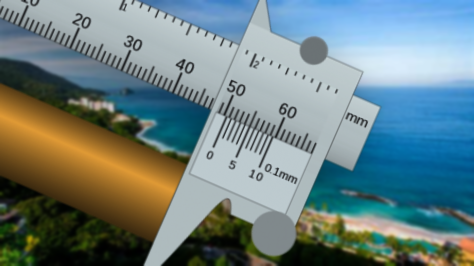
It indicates 50.5; mm
